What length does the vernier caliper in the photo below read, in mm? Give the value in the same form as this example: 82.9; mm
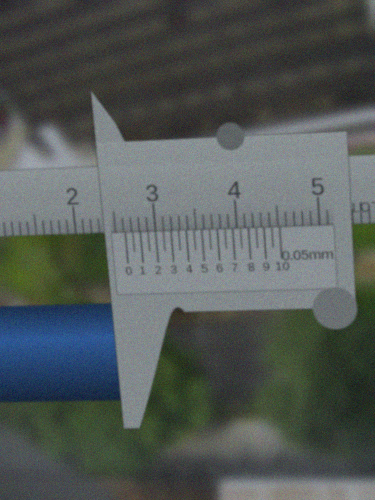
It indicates 26.2; mm
